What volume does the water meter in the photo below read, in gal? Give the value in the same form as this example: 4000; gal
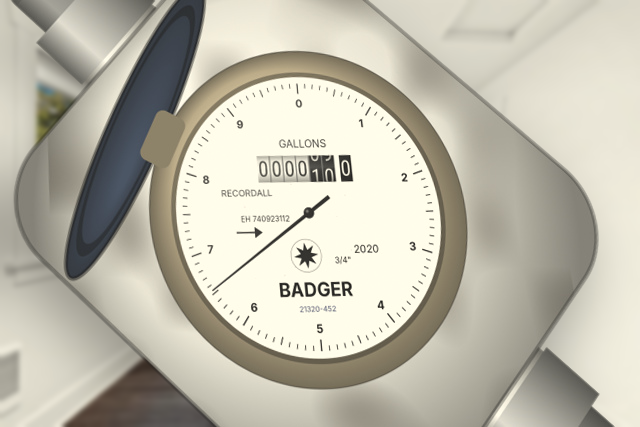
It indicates 96.5; gal
